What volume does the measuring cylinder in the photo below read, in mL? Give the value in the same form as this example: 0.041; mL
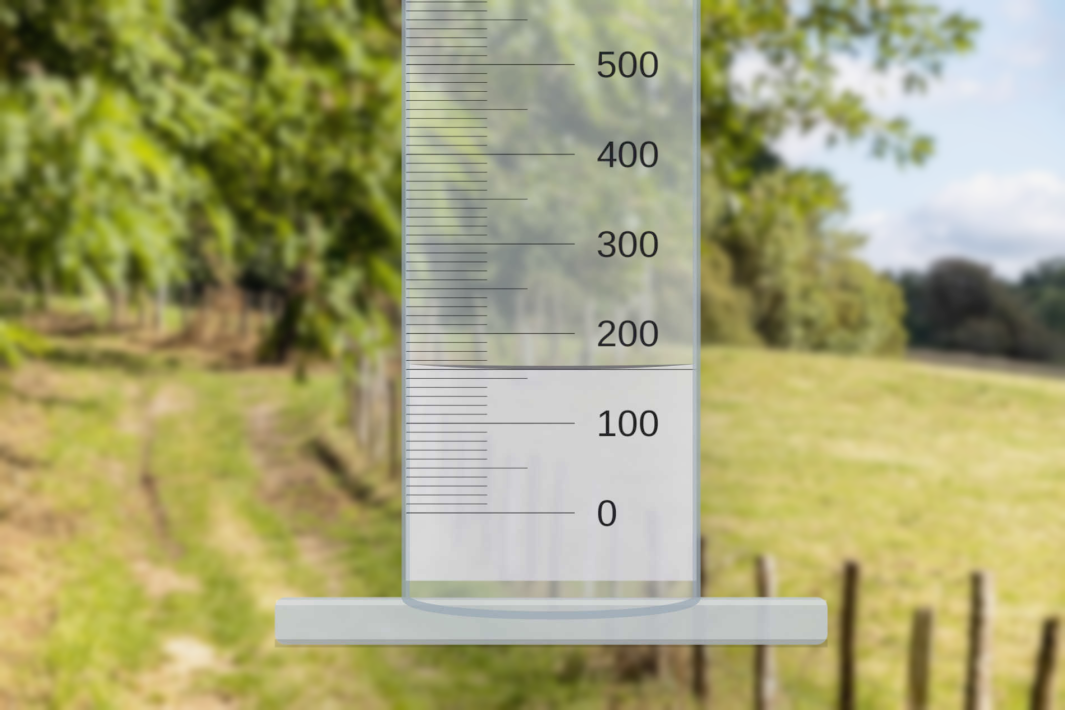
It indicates 160; mL
